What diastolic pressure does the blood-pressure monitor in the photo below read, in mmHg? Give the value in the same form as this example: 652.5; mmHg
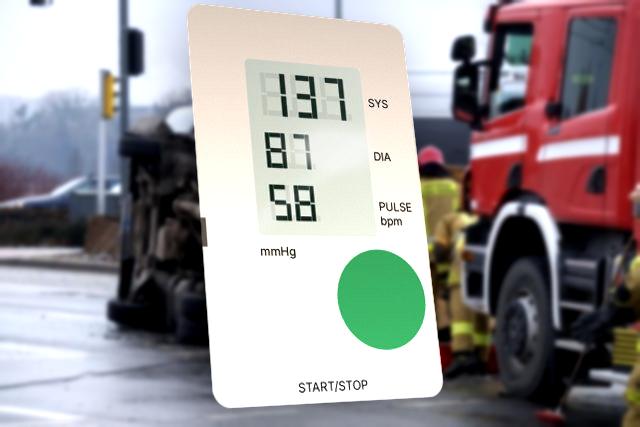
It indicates 87; mmHg
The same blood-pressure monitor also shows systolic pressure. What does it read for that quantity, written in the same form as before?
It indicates 137; mmHg
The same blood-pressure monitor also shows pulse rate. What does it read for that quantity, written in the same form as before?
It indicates 58; bpm
